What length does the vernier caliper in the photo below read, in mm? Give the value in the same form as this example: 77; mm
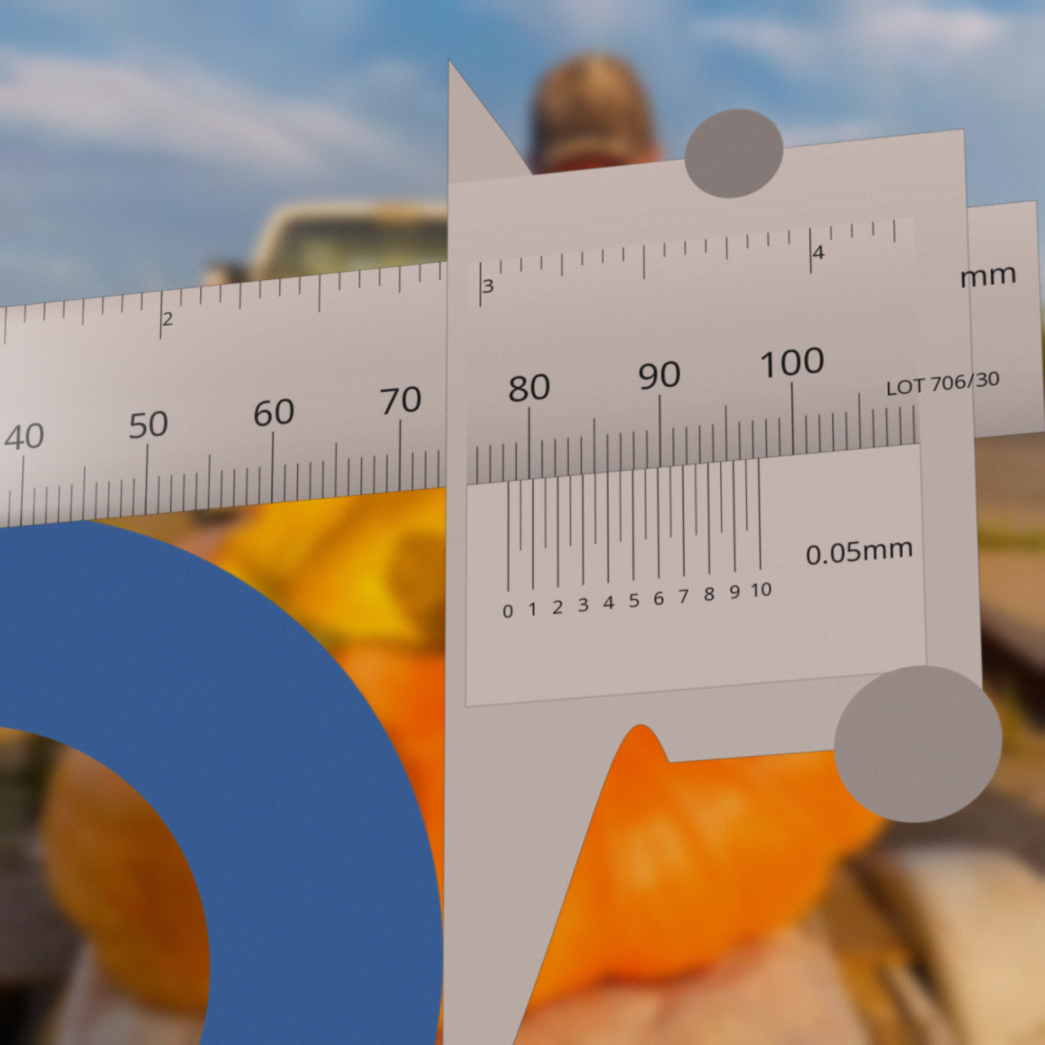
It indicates 78.4; mm
